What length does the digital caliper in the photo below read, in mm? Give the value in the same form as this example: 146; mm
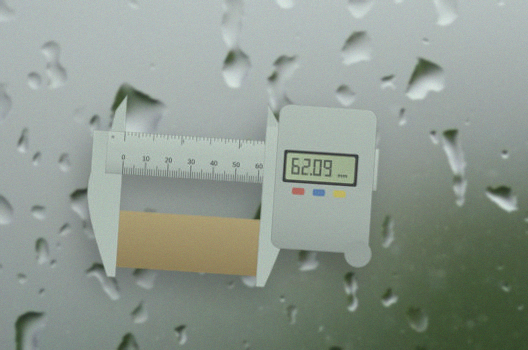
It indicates 62.09; mm
